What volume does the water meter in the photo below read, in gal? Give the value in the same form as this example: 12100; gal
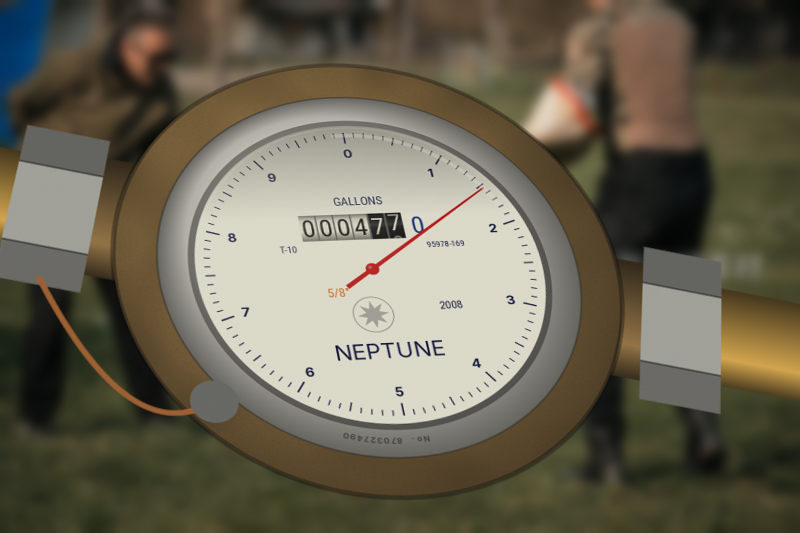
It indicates 4771.5; gal
